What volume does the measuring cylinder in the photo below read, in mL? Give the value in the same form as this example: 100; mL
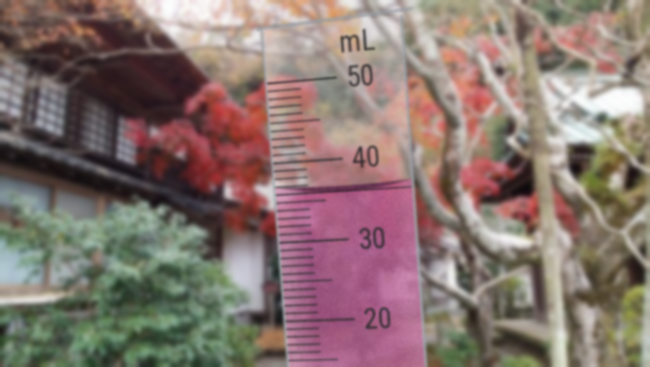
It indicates 36; mL
